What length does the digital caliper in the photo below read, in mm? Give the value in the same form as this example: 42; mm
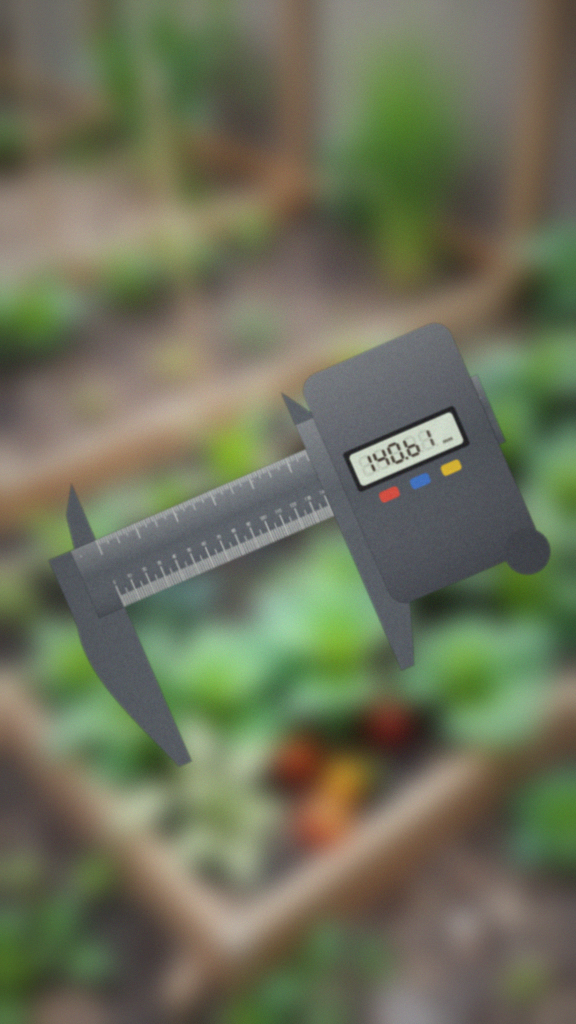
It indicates 140.61; mm
